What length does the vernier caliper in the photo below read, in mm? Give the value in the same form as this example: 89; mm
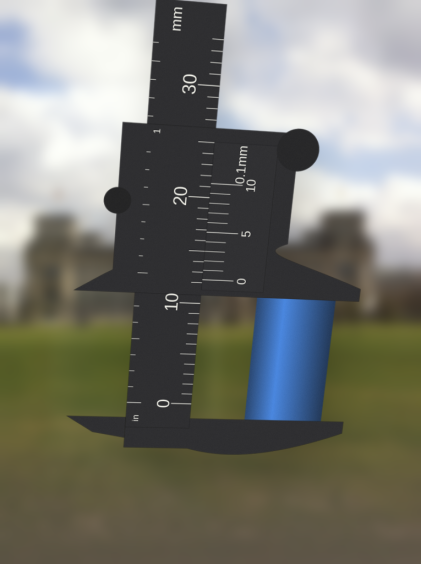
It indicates 12.3; mm
